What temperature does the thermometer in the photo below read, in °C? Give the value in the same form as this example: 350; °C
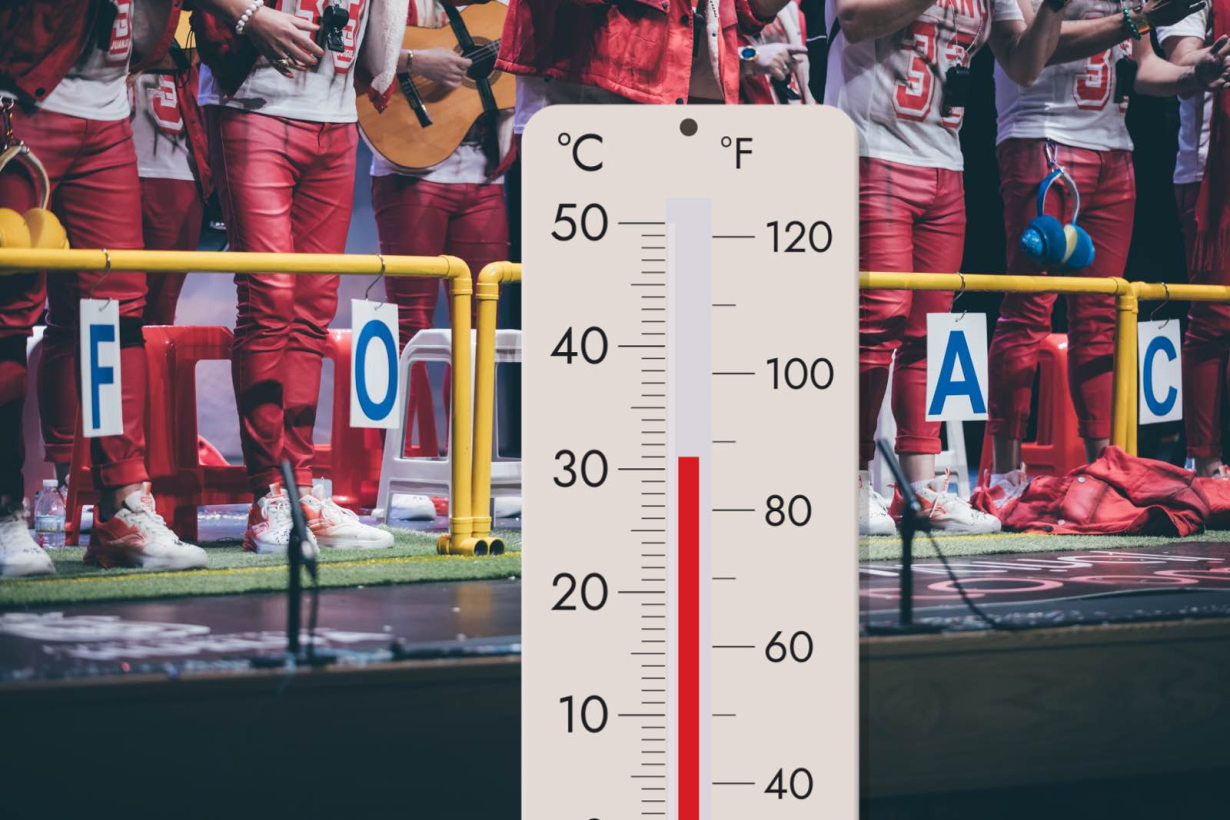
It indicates 31; °C
